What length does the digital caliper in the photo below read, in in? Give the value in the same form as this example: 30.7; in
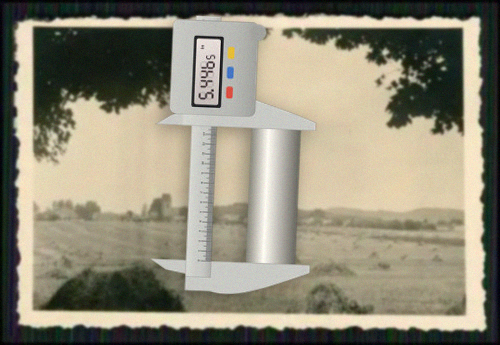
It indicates 5.4465; in
